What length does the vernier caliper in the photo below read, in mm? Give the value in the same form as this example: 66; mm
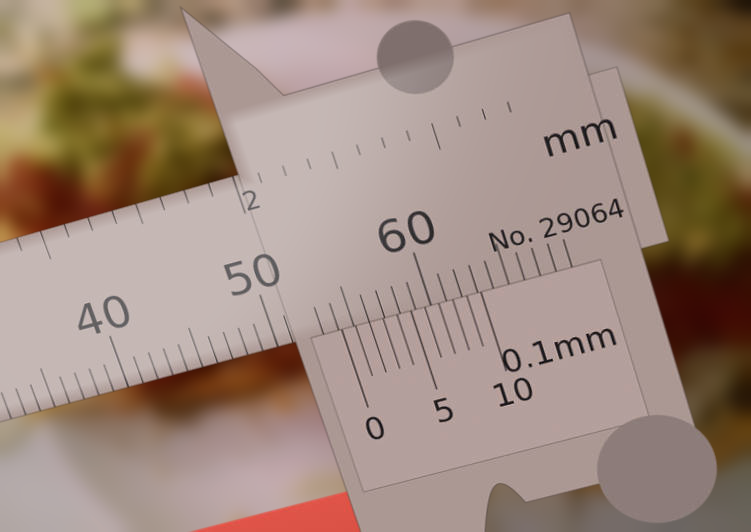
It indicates 54.2; mm
